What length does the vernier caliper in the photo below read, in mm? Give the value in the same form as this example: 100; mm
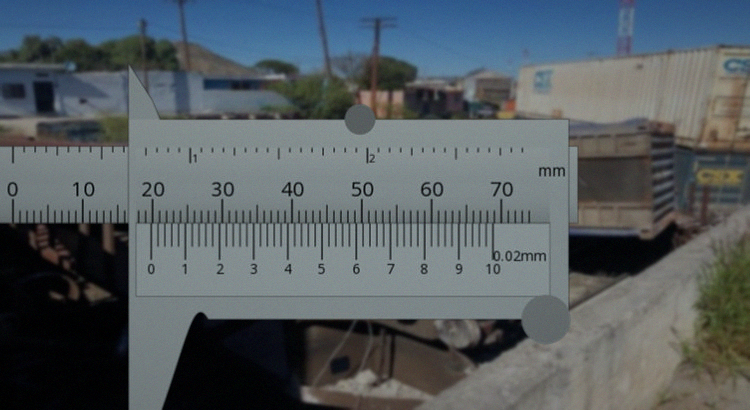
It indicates 19.8; mm
